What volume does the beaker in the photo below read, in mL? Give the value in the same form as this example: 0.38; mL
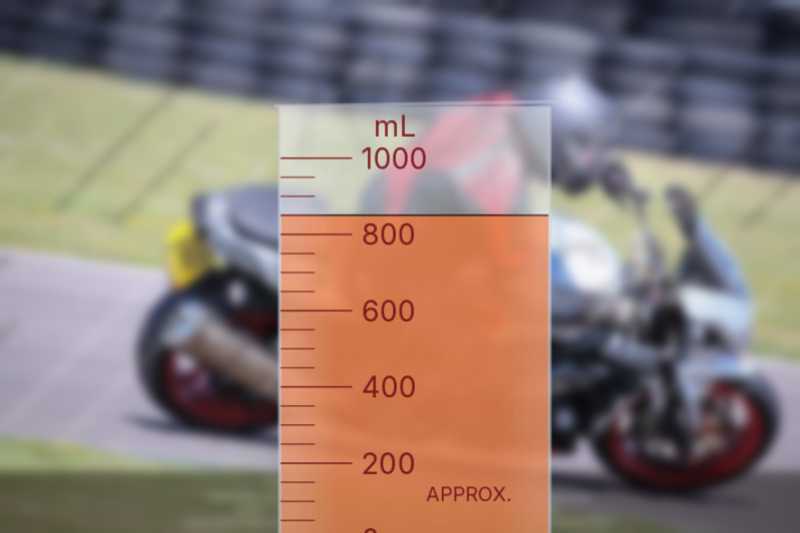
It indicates 850; mL
